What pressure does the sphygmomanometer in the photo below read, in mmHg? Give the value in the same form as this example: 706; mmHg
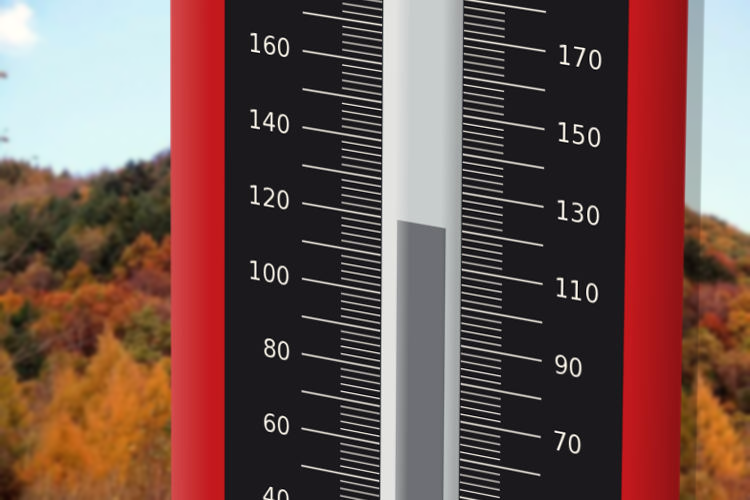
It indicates 120; mmHg
